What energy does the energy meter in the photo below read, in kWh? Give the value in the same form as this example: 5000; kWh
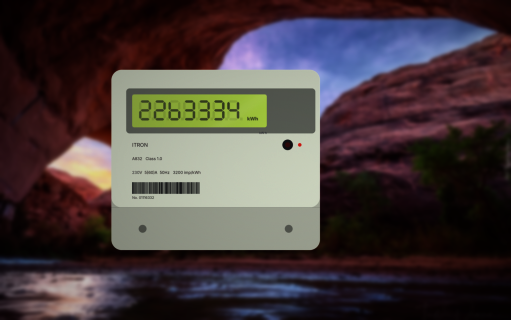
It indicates 2263334; kWh
